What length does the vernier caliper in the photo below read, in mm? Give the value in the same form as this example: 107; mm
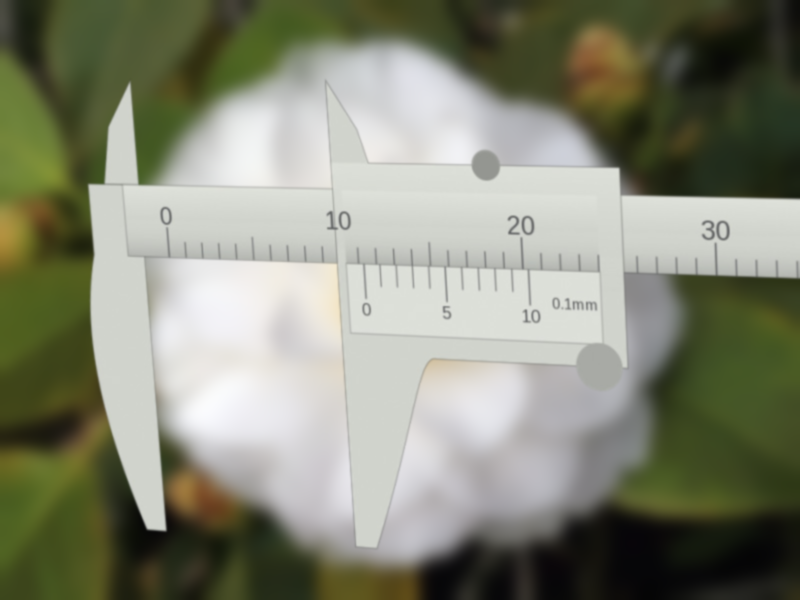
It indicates 11.3; mm
